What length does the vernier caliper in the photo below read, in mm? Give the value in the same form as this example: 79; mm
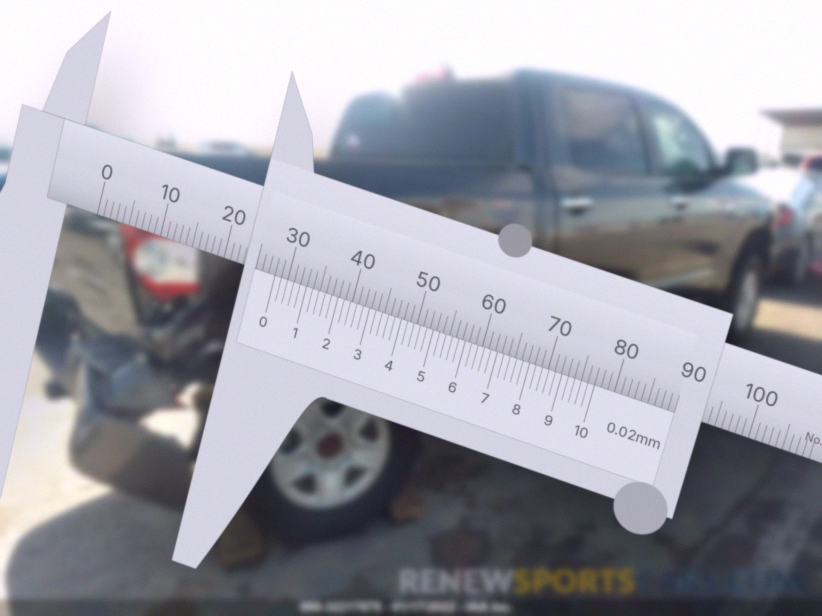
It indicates 28.0; mm
